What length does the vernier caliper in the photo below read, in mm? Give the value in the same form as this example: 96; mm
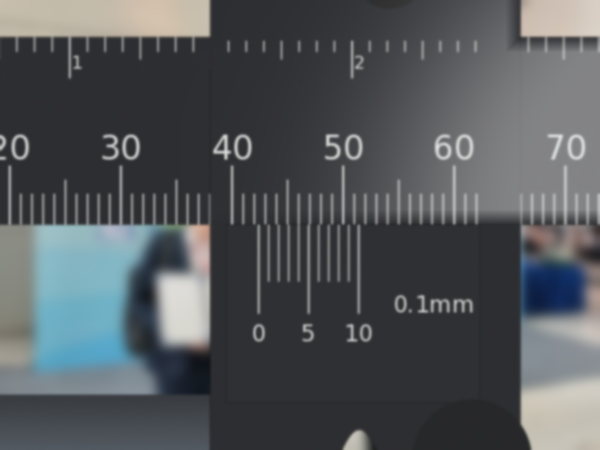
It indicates 42.4; mm
